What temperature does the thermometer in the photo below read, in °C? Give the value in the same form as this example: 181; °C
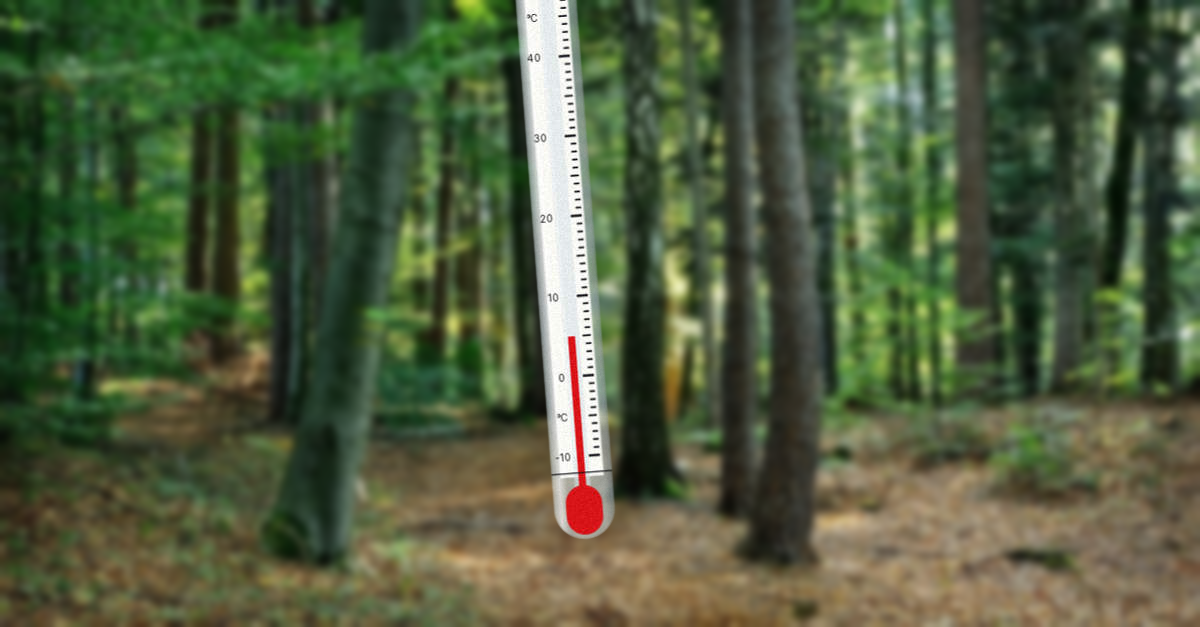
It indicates 5; °C
